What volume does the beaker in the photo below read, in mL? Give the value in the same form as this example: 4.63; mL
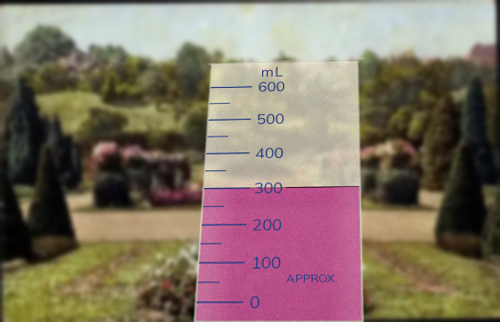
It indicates 300; mL
